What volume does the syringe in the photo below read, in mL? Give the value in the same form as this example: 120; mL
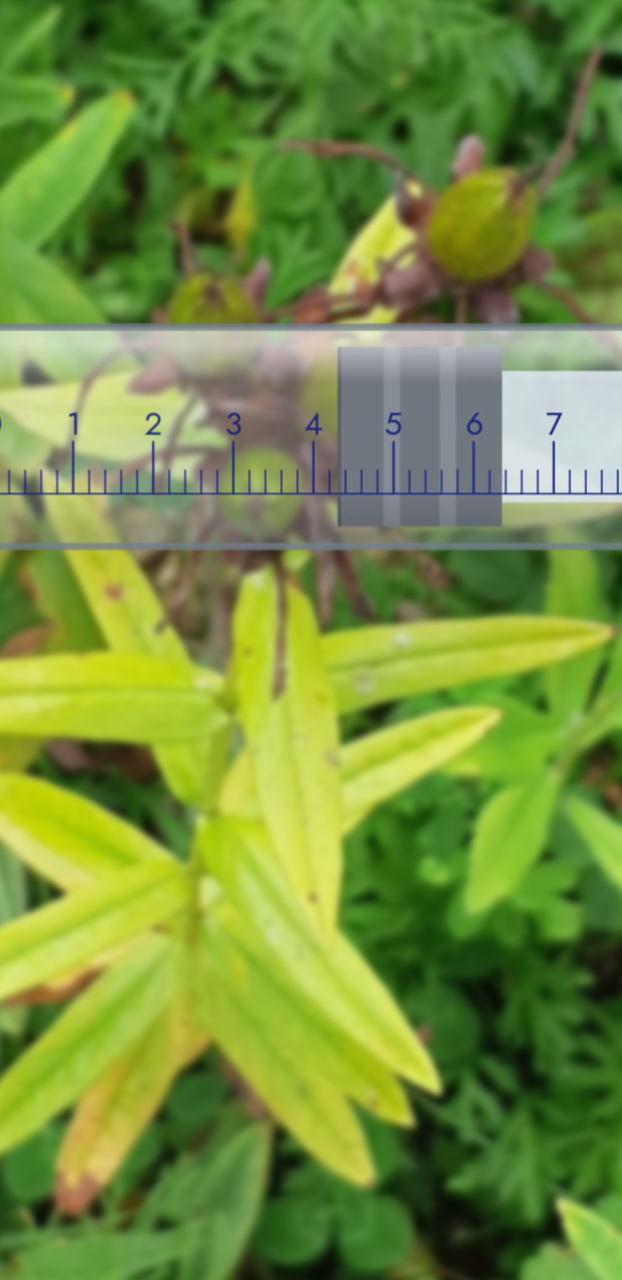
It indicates 4.3; mL
